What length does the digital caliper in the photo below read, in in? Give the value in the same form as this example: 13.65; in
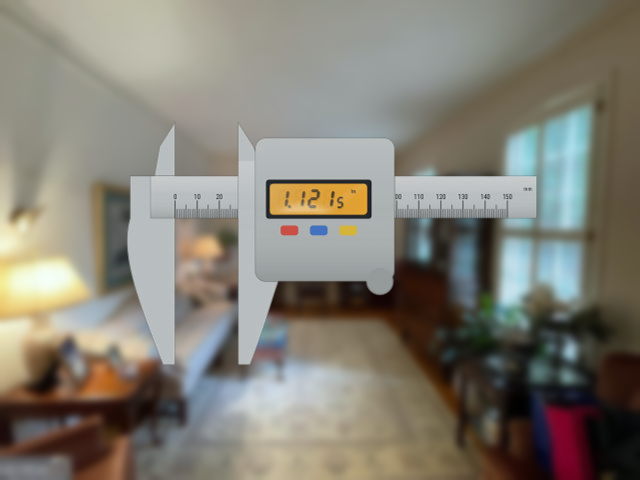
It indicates 1.1215; in
